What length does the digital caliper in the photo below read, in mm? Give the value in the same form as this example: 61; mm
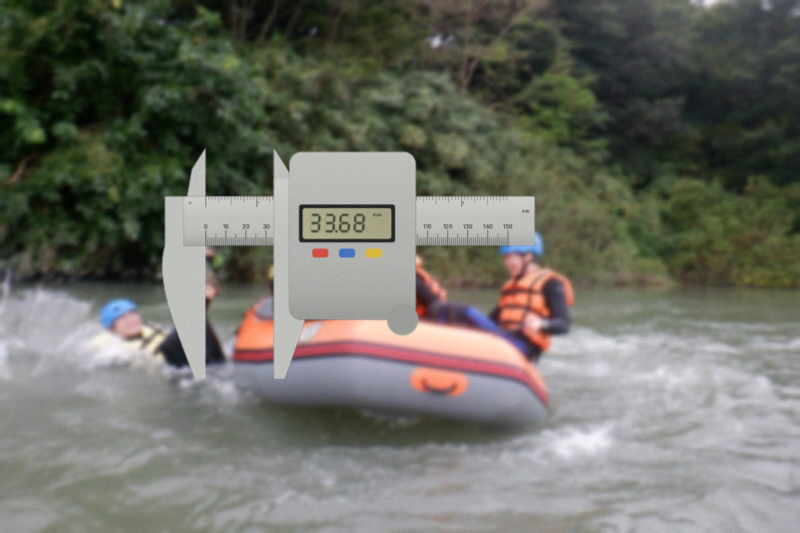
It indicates 33.68; mm
